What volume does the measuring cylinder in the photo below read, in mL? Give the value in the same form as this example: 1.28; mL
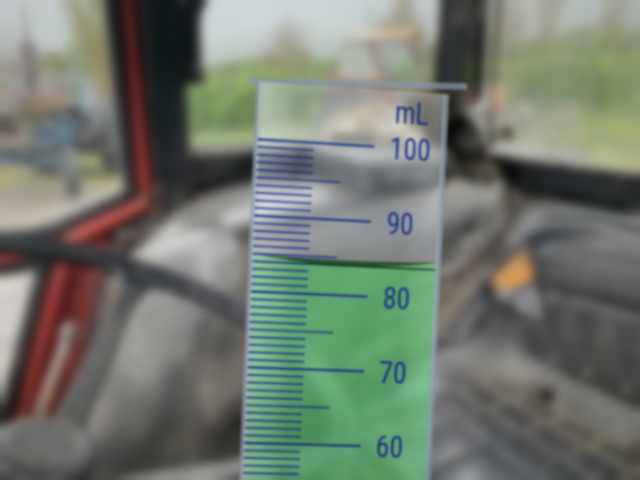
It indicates 84; mL
